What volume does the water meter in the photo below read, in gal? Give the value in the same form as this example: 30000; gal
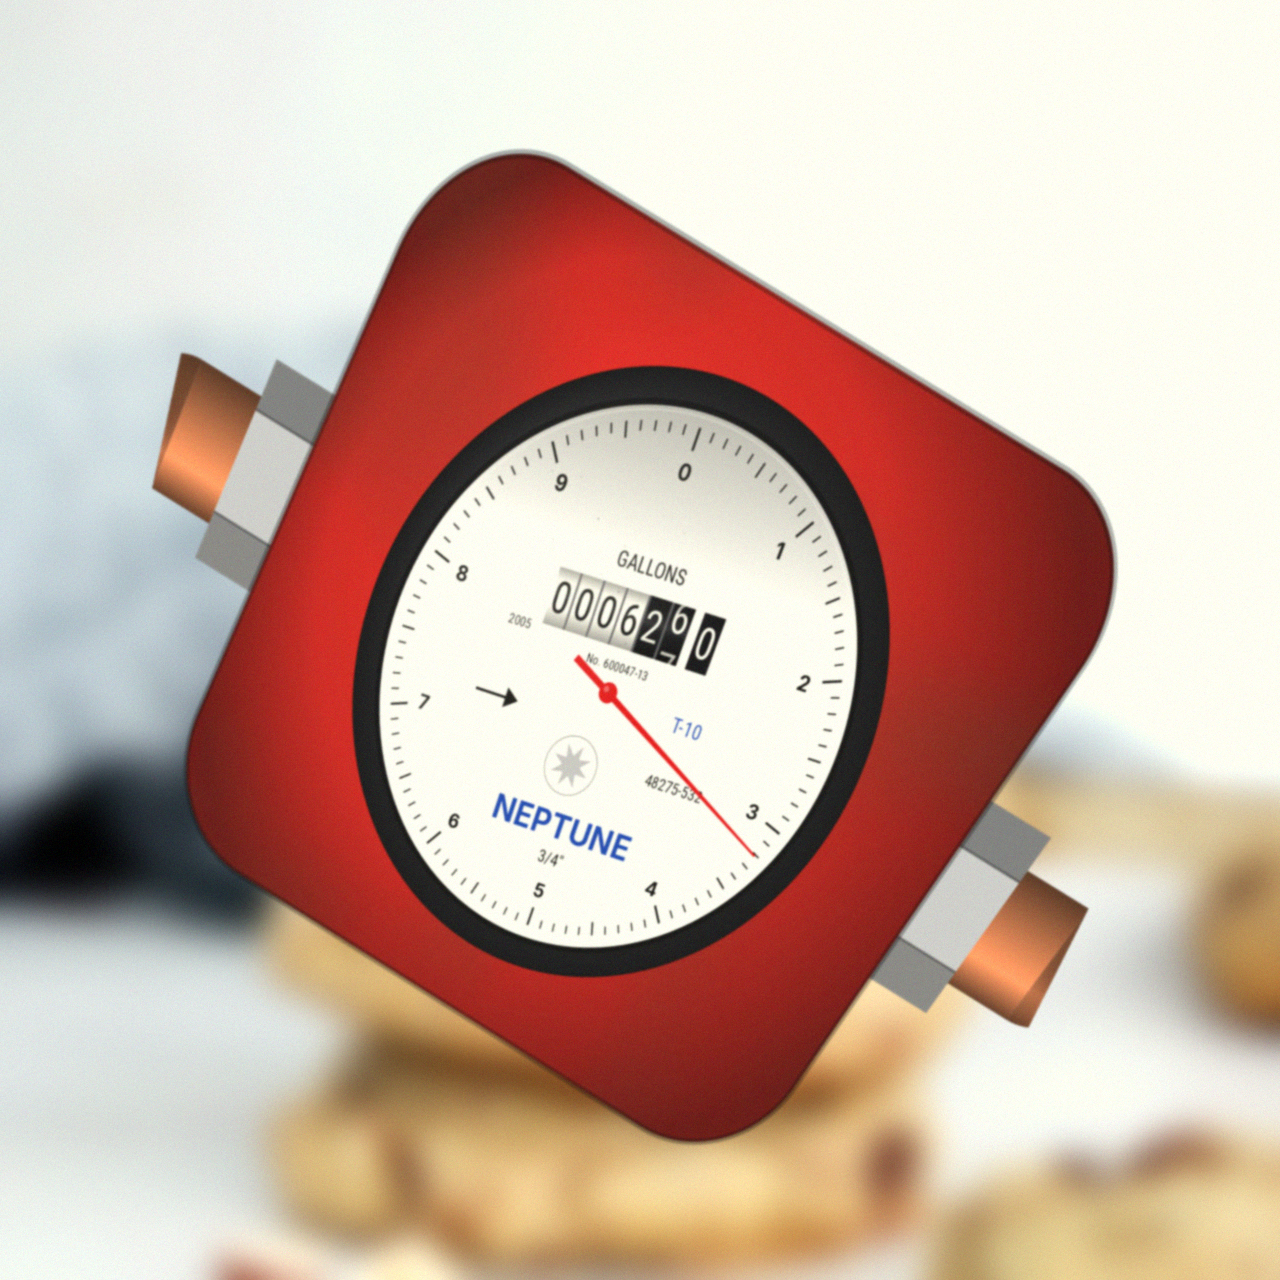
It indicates 6263.2; gal
